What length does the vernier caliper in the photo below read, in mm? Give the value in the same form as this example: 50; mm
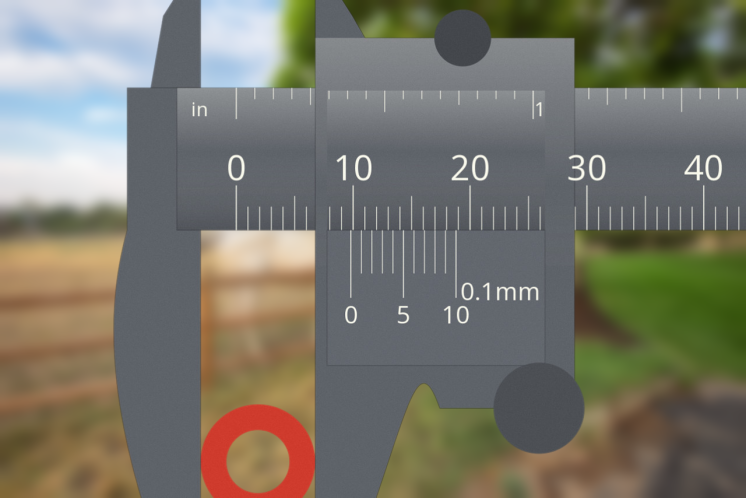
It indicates 9.8; mm
